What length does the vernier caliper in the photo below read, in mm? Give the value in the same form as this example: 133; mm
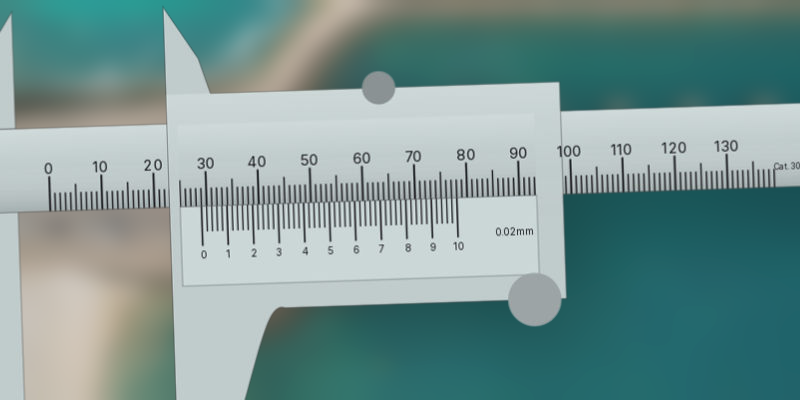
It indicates 29.0; mm
